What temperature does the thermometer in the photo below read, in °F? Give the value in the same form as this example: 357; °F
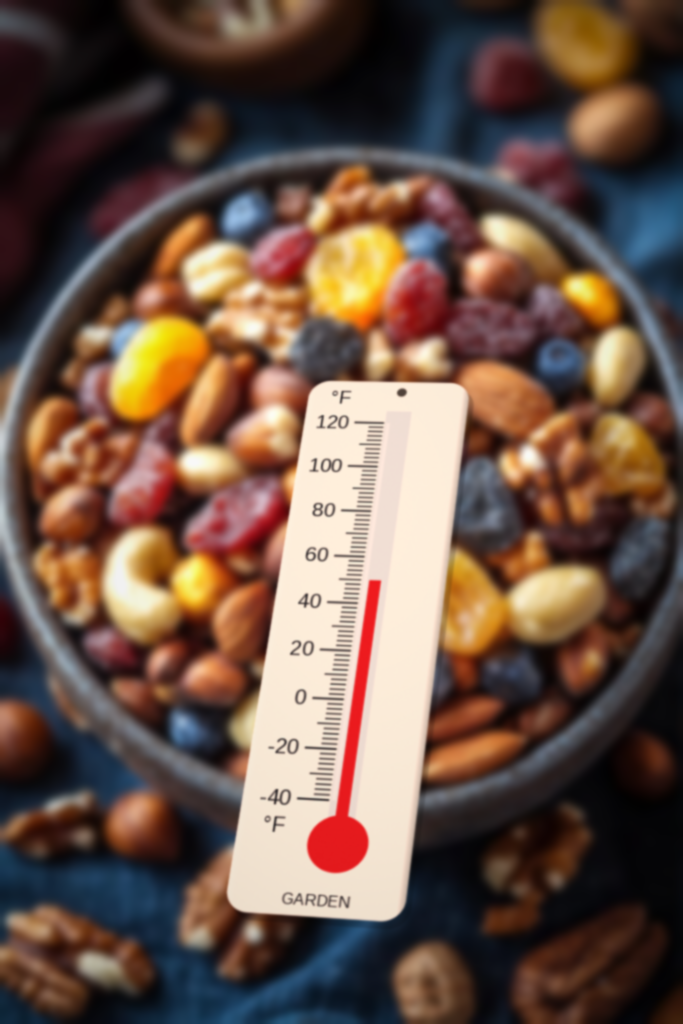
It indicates 50; °F
